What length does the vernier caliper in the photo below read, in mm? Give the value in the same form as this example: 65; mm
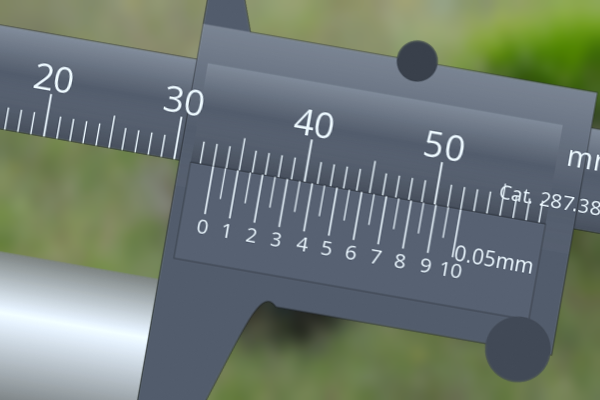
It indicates 33.0; mm
